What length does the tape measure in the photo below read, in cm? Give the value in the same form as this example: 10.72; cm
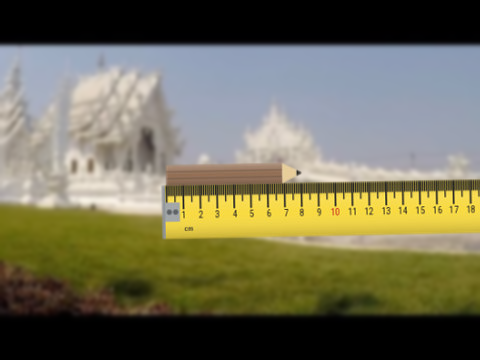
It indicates 8; cm
